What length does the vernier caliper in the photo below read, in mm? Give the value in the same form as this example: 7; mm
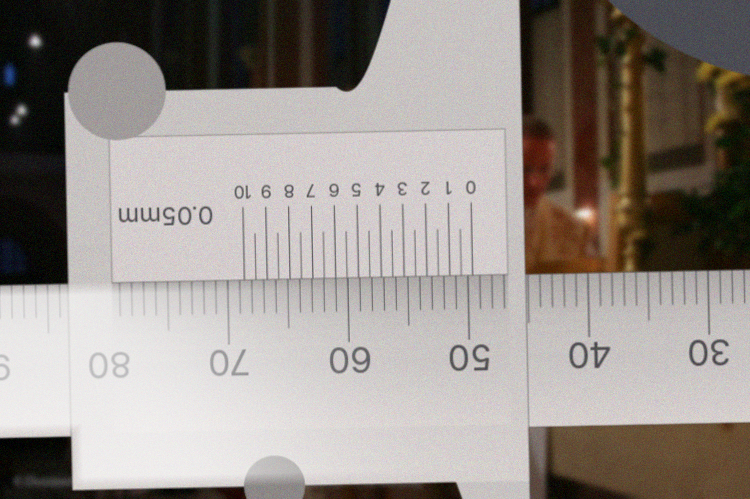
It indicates 49.6; mm
